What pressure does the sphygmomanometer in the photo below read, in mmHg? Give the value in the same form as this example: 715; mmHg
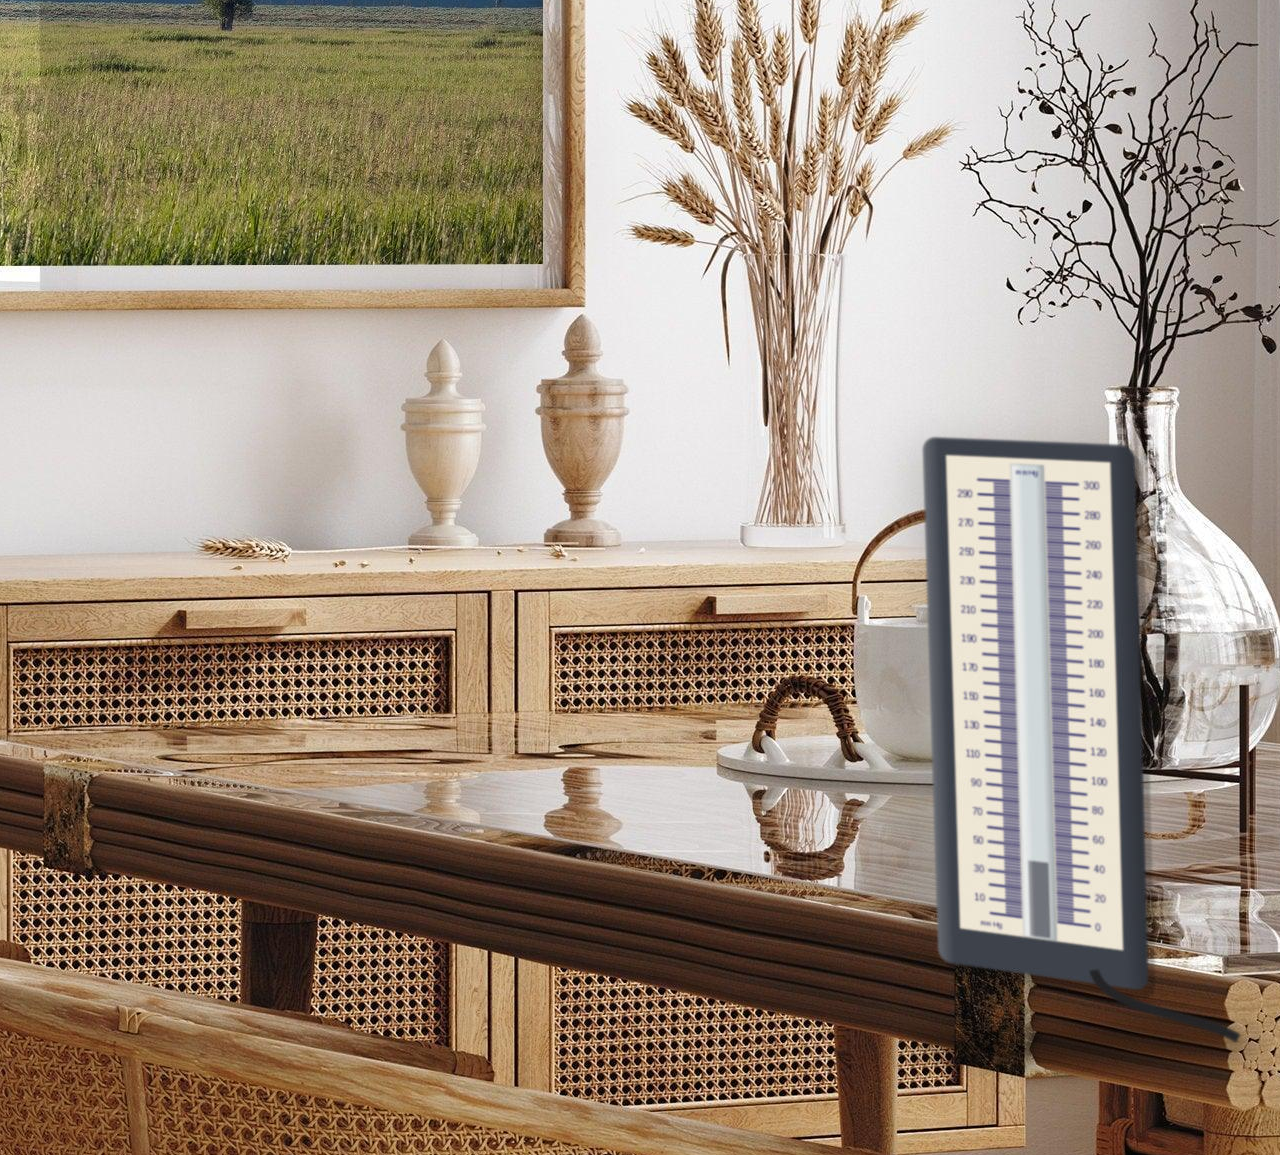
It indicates 40; mmHg
